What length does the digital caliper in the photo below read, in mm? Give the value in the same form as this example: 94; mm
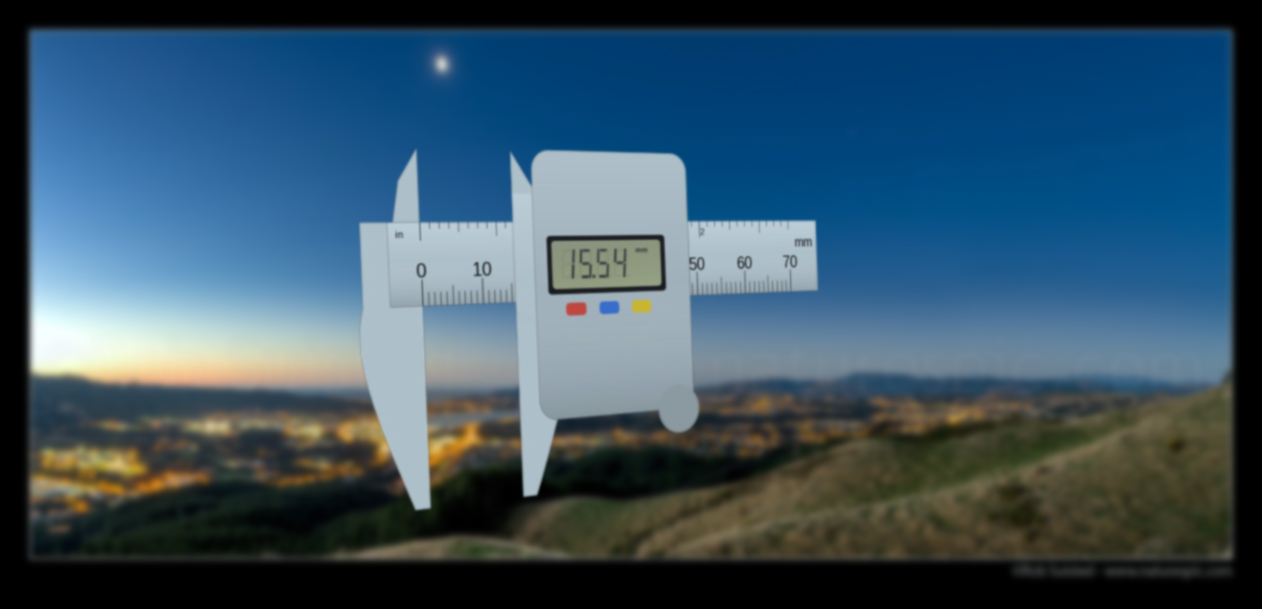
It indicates 15.54; mm
